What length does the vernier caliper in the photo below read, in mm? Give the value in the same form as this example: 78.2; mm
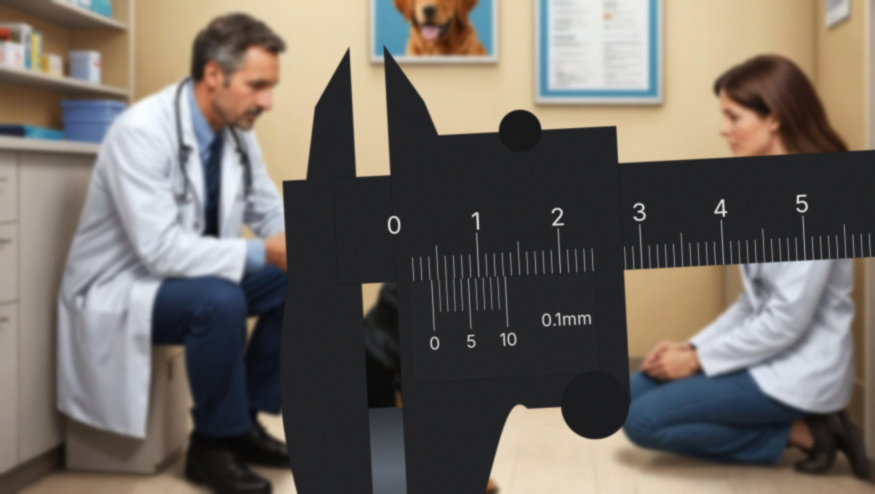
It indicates 4.2; mm
